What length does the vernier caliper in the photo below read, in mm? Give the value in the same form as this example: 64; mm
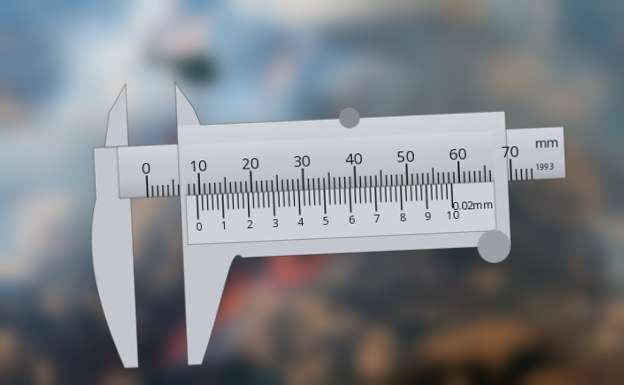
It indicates 9.5; mm
